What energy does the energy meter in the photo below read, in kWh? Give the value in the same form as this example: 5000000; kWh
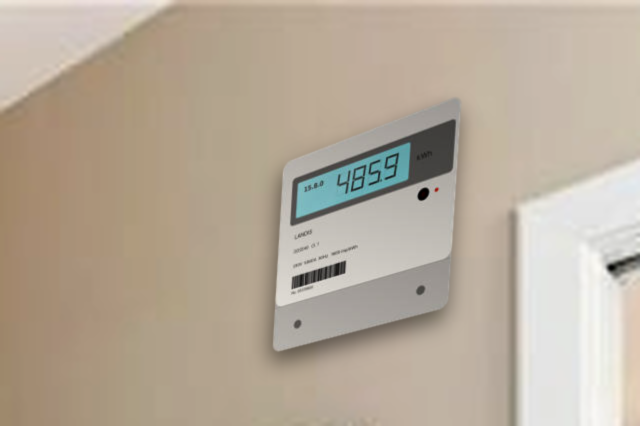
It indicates 485.9; kWh
